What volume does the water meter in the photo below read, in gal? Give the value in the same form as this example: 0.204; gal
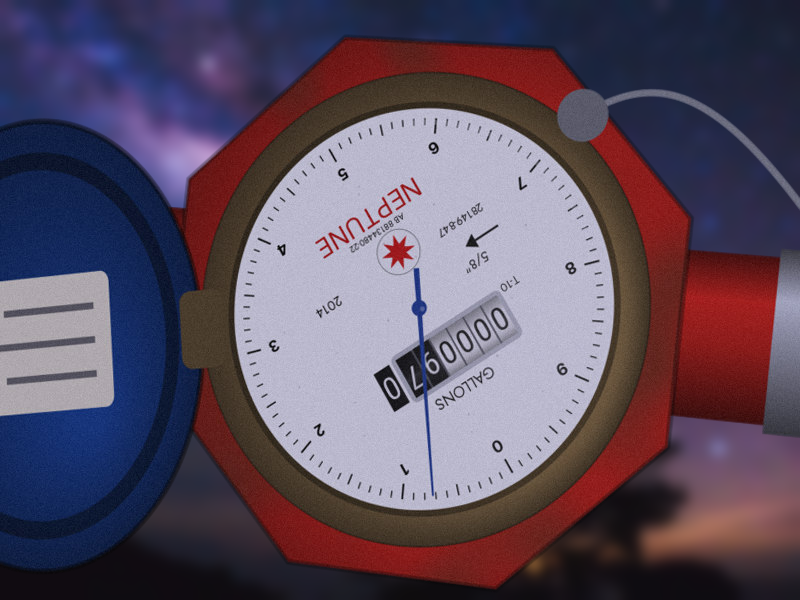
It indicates 970.7; gal
